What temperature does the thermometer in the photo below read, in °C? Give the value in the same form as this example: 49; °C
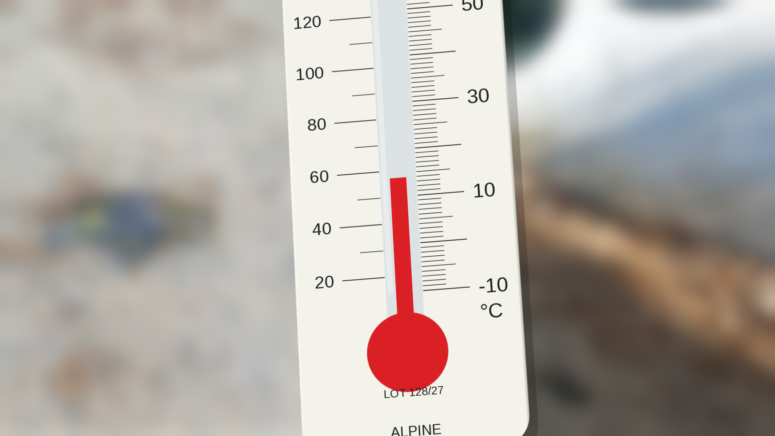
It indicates 14; °C
